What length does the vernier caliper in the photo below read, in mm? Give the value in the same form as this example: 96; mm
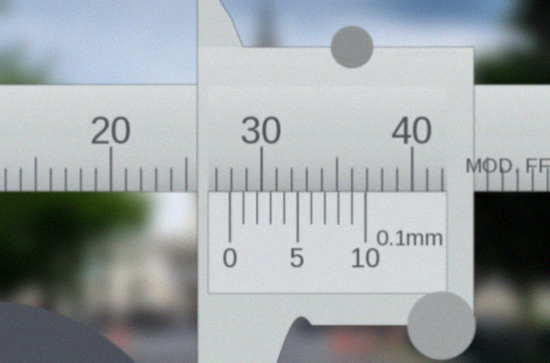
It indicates 27.9; mm
